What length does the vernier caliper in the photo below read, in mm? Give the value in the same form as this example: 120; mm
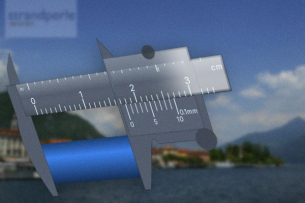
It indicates 17.8; mm
